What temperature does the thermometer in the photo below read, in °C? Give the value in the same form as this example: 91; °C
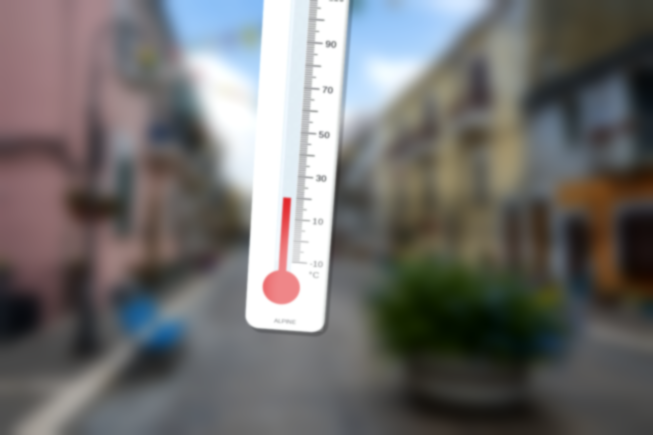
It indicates 20; °C
